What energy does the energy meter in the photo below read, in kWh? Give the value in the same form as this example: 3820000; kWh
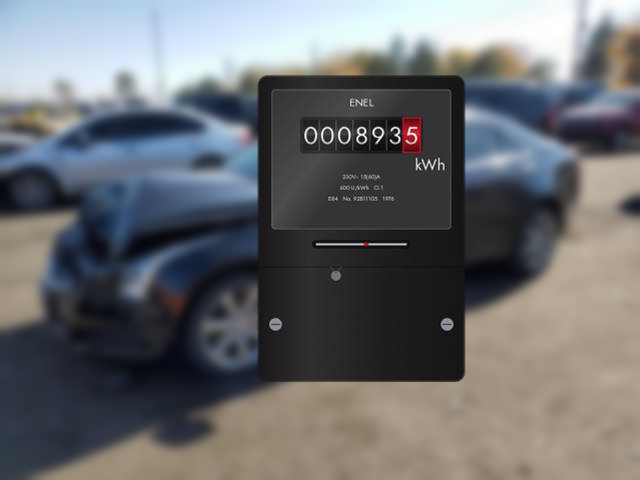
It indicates 893.5; kWh
